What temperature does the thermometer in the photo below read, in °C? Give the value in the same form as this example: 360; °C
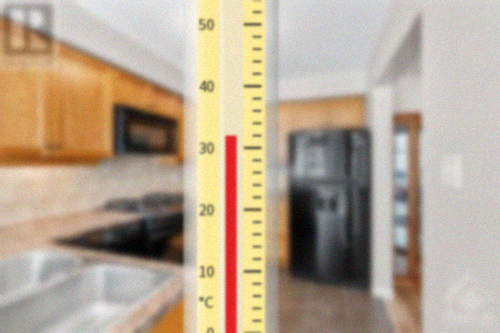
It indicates 32; °C
